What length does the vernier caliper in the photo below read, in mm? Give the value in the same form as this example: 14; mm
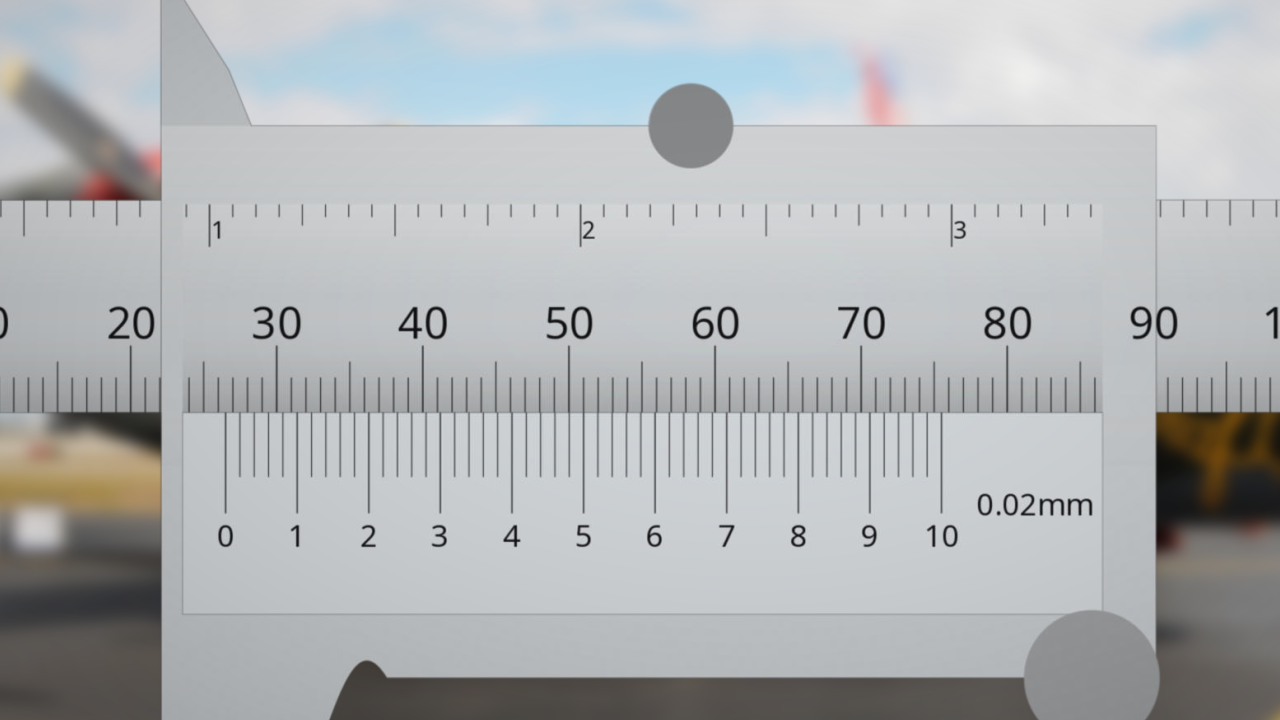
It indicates 26.5; mm
